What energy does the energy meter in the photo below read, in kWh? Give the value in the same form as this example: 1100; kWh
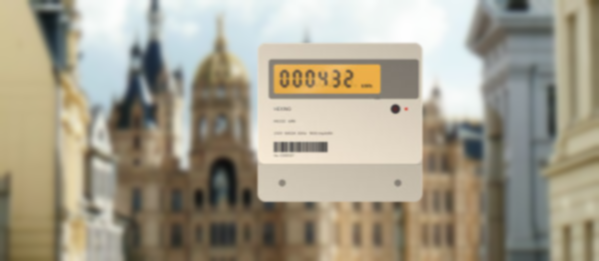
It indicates 432; kWh
